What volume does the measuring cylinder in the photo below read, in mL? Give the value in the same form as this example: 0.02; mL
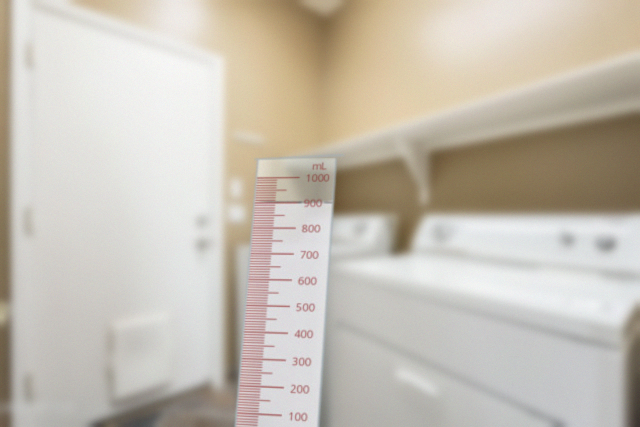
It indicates 900; mL
